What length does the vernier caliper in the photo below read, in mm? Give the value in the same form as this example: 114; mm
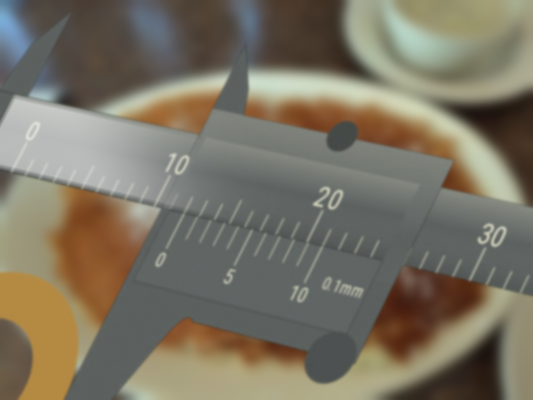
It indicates 12.0; mm
